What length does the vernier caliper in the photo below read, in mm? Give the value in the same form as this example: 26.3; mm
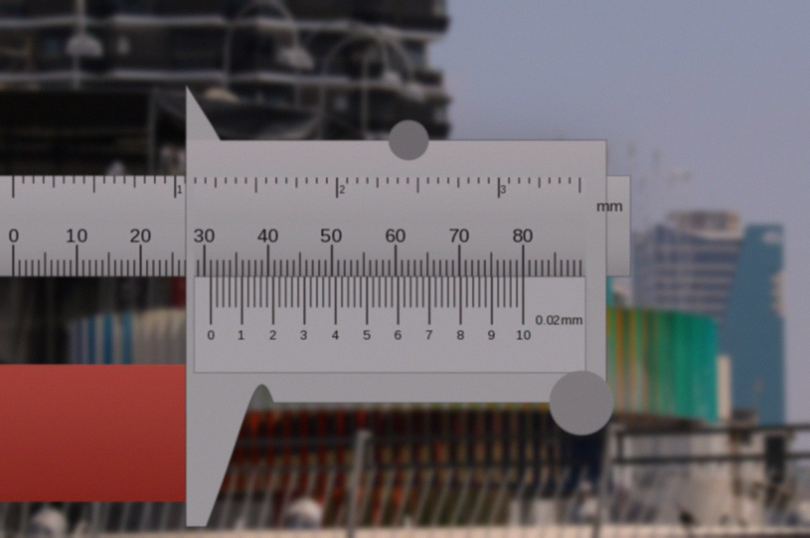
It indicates 31.0; mm
